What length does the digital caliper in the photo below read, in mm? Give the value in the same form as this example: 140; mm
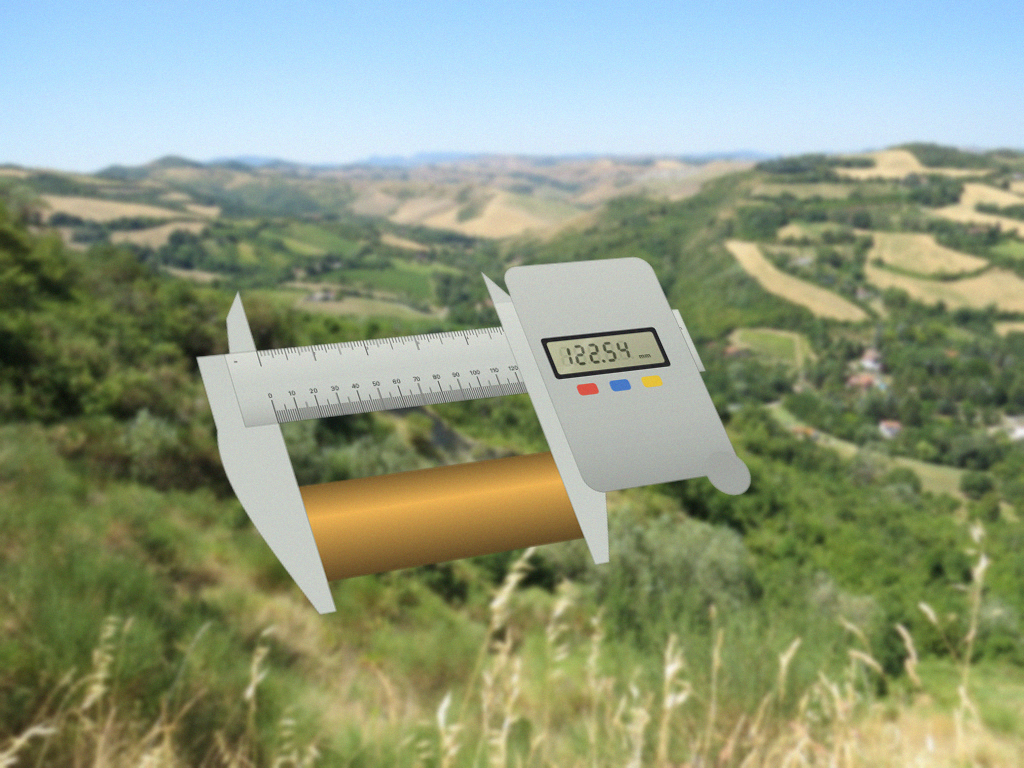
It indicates 122.54; mm
